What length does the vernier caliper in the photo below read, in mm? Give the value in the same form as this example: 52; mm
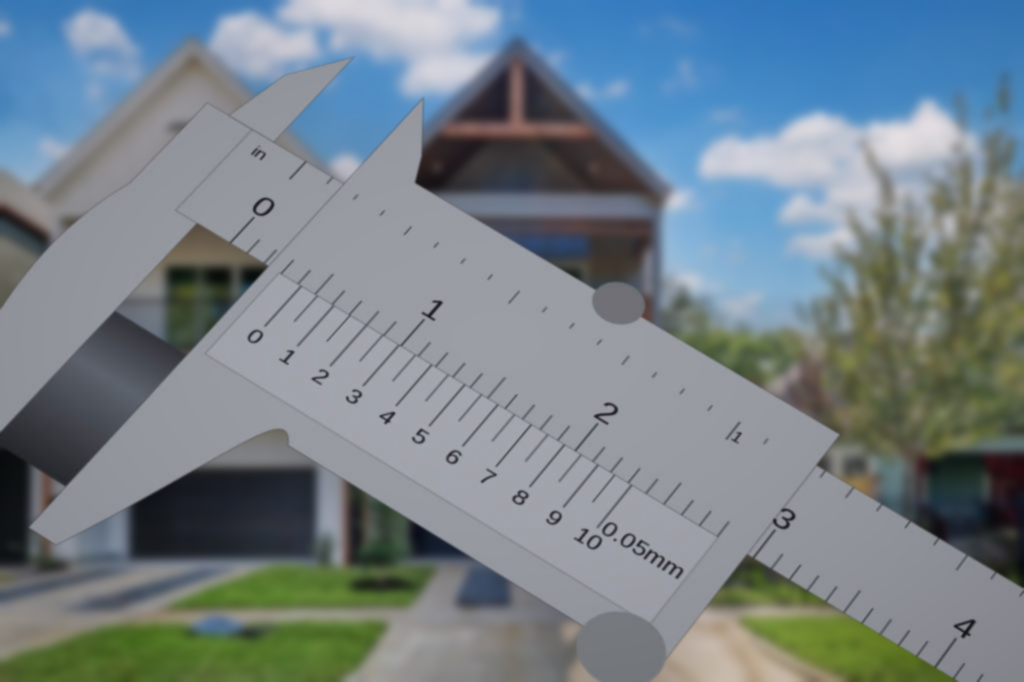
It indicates 4.2; mm
